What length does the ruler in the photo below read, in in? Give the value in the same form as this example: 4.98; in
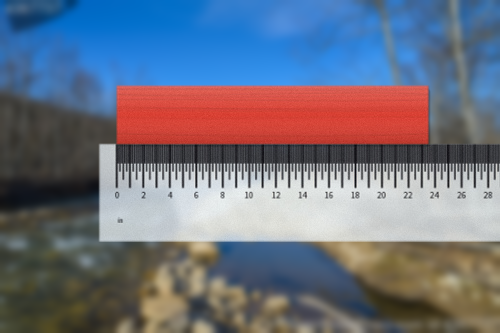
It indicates 23.5; in
